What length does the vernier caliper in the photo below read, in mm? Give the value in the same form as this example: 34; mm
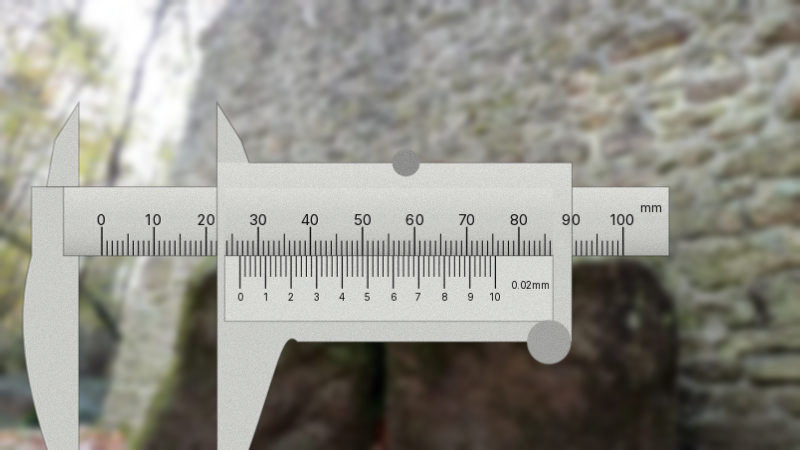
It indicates 26.5; mm
